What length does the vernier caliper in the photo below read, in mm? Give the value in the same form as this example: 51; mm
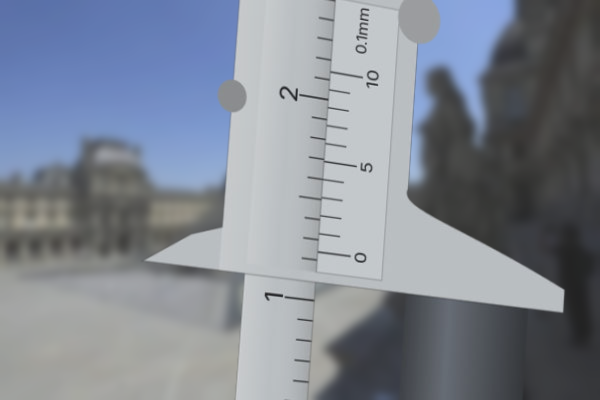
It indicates 12.4; mm
